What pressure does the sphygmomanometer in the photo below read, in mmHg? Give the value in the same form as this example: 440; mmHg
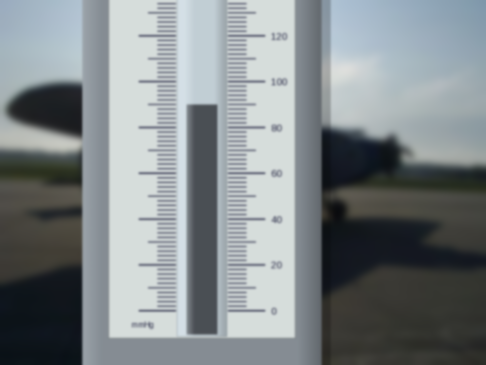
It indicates 90; mmHg
